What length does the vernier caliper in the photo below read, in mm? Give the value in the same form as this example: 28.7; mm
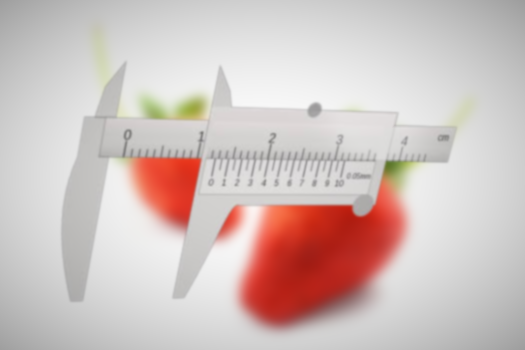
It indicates 12.5; mm
